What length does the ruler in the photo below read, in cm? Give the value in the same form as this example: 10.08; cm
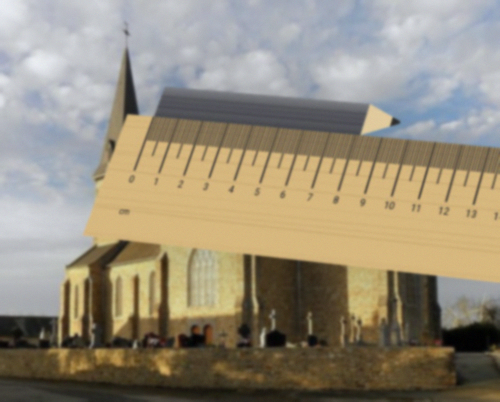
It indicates 9.5; cm
